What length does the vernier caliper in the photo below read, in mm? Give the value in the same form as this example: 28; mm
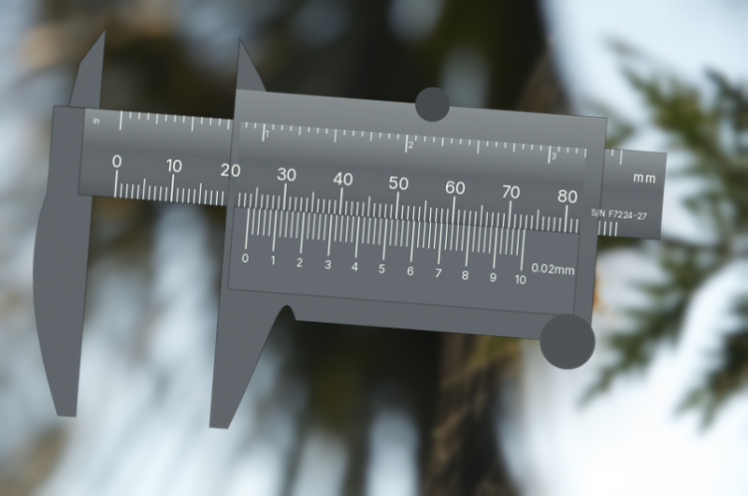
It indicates 23.8; mm
